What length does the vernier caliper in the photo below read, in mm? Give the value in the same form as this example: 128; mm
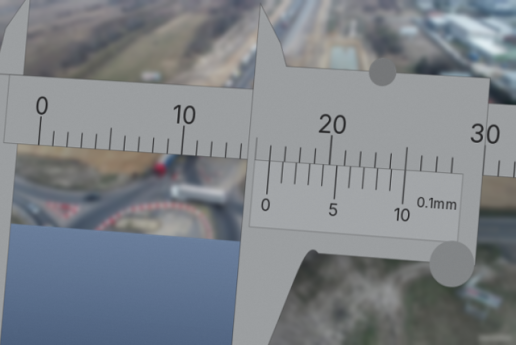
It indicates 16.0; mm
